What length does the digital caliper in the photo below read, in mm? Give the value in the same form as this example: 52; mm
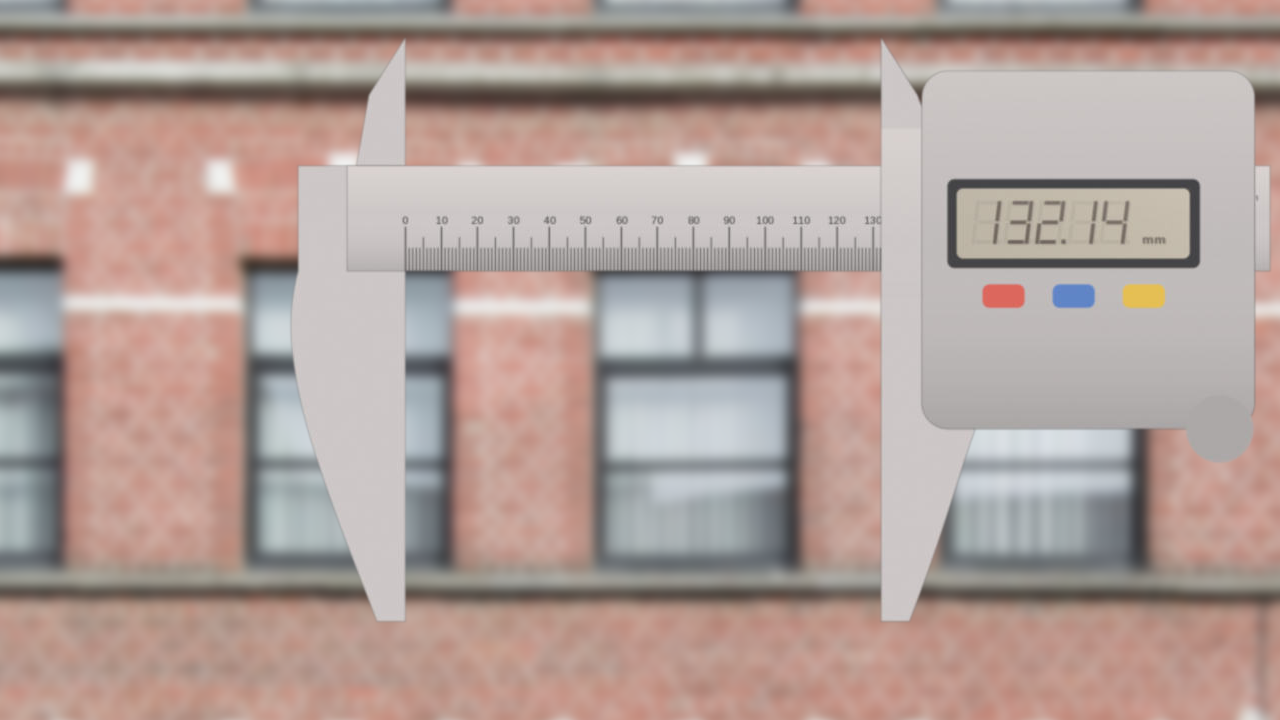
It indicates 132.14; mm
